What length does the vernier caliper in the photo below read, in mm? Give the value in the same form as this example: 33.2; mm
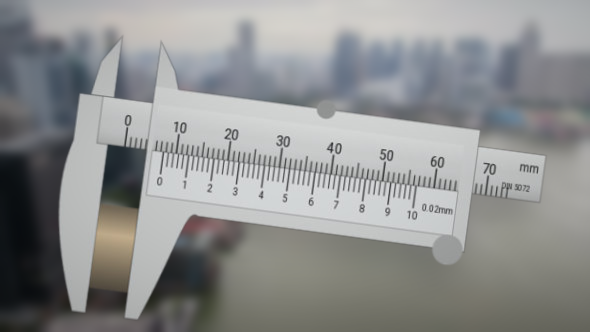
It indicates 7.5; mm
